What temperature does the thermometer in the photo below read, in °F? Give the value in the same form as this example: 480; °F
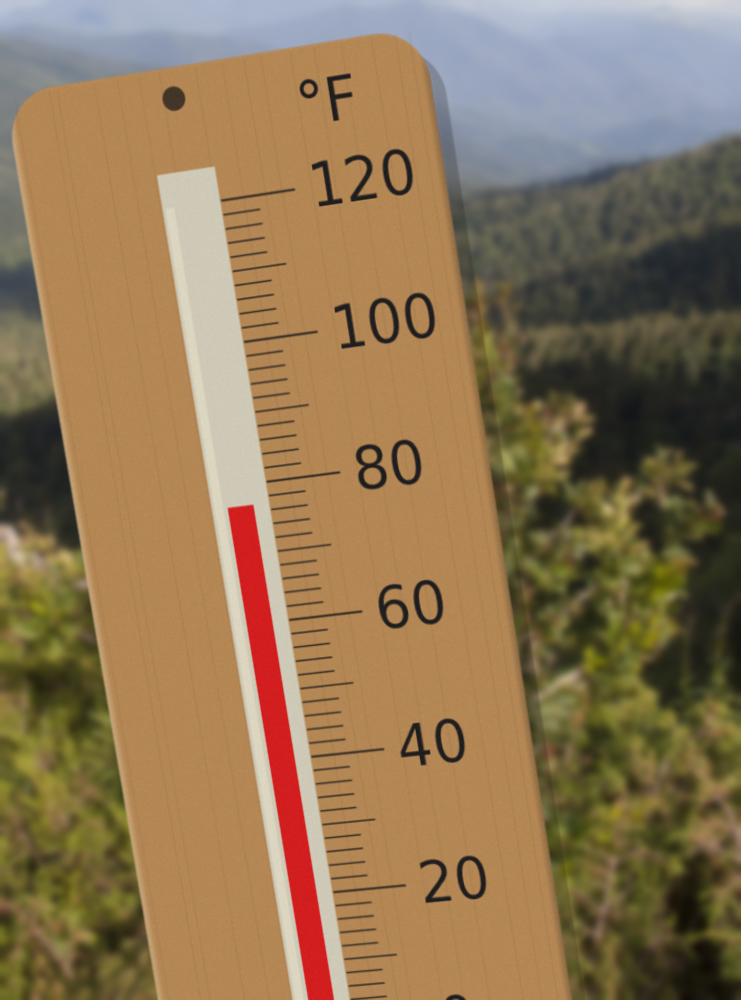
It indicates 77; °F
